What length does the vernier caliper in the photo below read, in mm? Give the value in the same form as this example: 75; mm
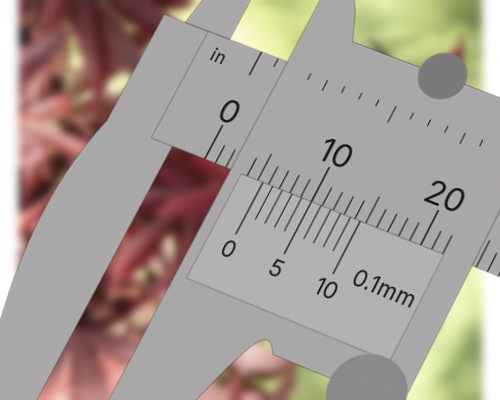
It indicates 5.5; mm
